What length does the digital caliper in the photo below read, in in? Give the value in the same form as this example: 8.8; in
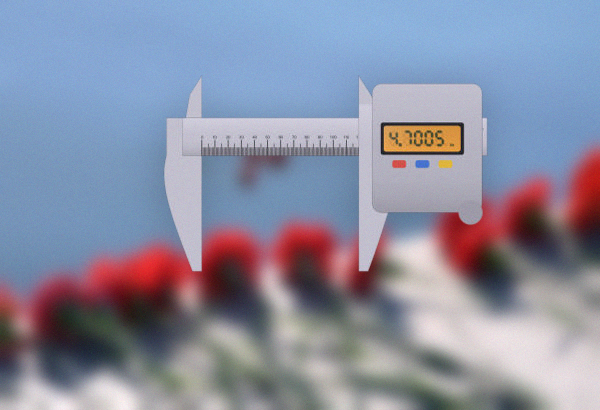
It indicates 4.7005; in
